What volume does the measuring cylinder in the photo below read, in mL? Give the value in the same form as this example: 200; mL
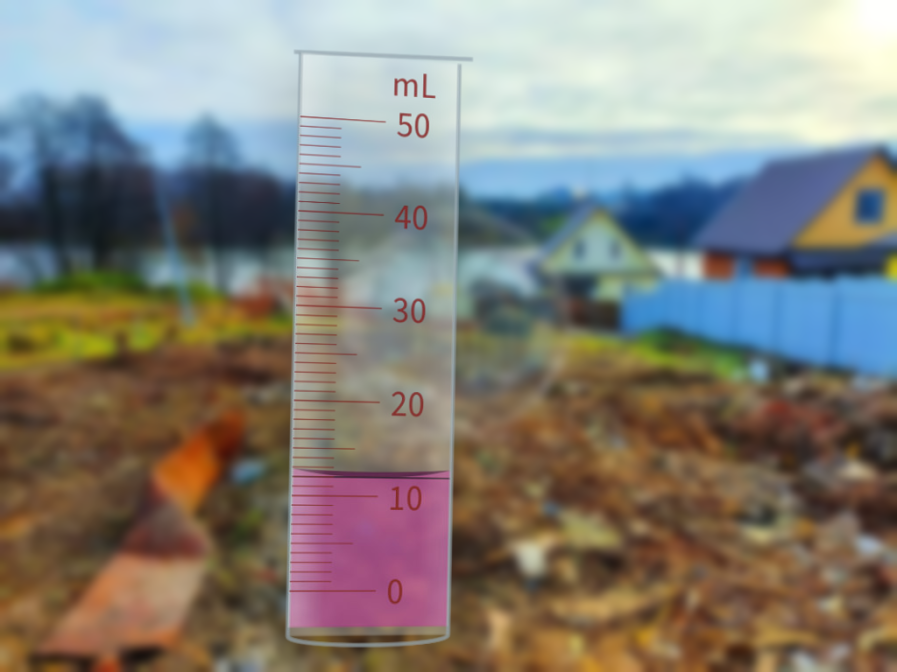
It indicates 12; mL
